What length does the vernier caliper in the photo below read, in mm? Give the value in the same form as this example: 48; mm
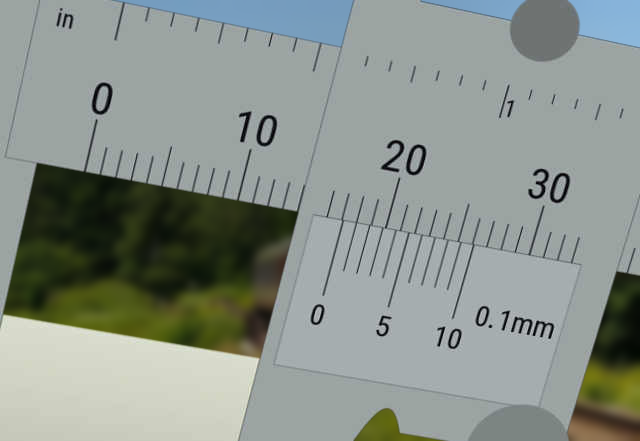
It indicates 17.1; mm
